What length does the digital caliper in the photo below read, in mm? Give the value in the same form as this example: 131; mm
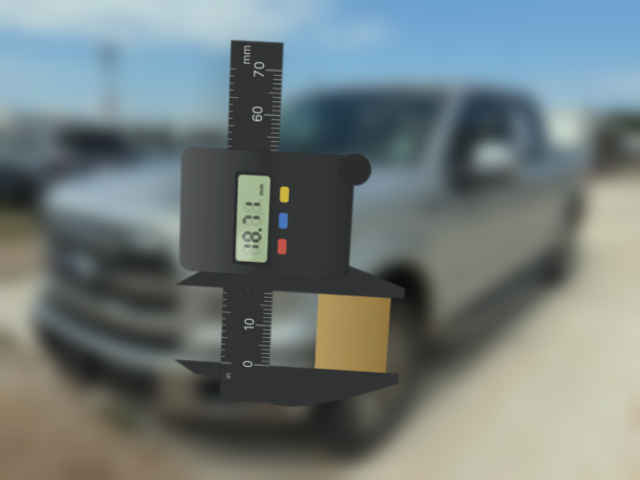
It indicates 18.71; mm
